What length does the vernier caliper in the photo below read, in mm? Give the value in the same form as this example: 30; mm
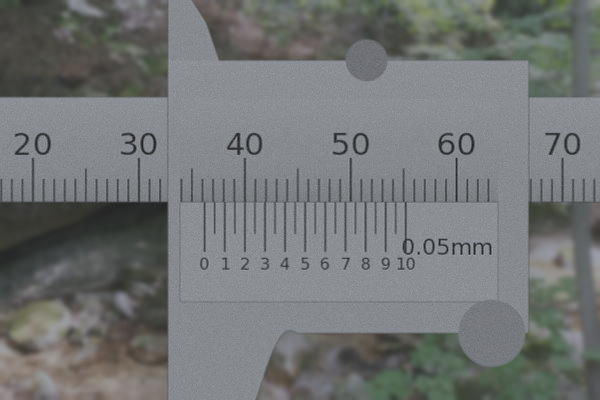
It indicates 36.2; mm
